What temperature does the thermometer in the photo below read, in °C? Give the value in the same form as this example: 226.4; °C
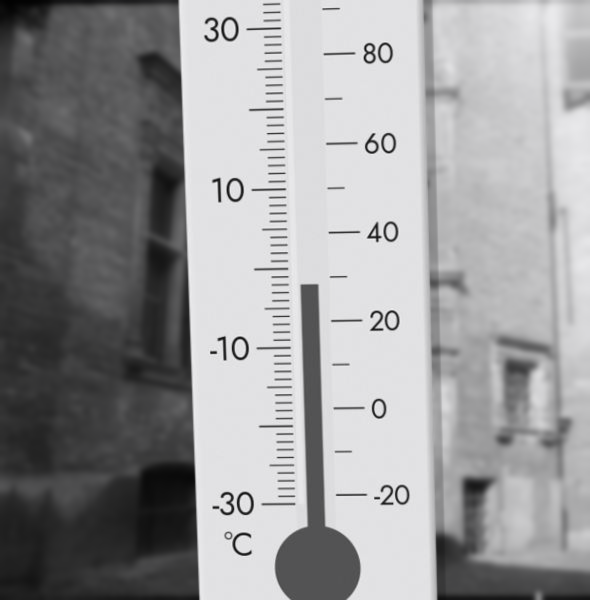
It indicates -2; °C
